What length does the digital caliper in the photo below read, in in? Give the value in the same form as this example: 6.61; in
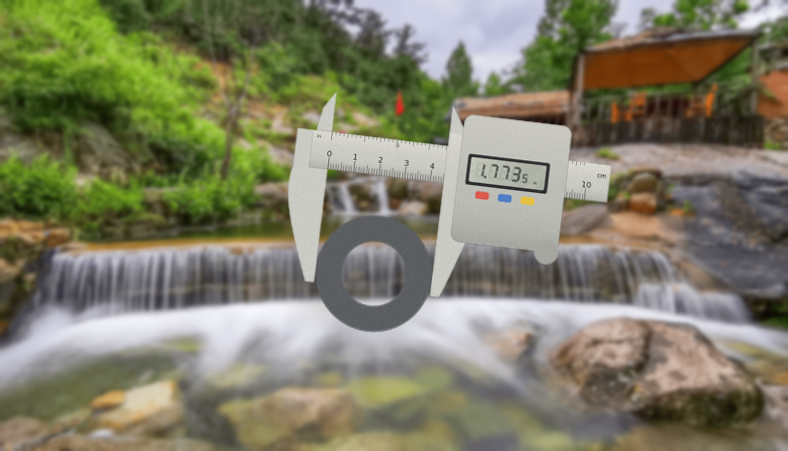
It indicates 1.7735; in
